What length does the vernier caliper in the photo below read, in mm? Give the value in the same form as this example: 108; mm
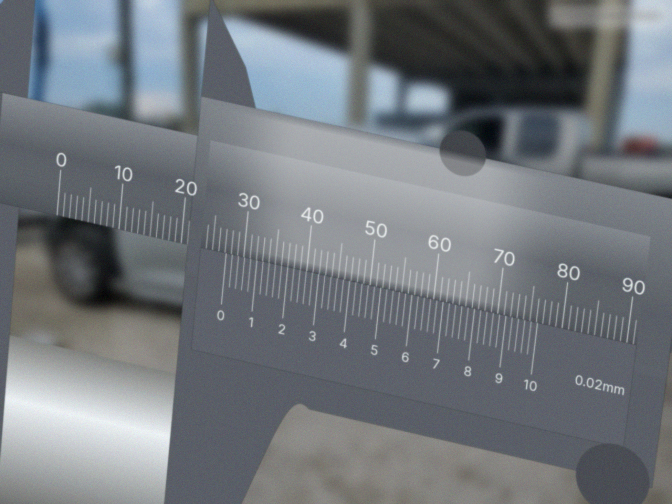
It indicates 27.2; mm
